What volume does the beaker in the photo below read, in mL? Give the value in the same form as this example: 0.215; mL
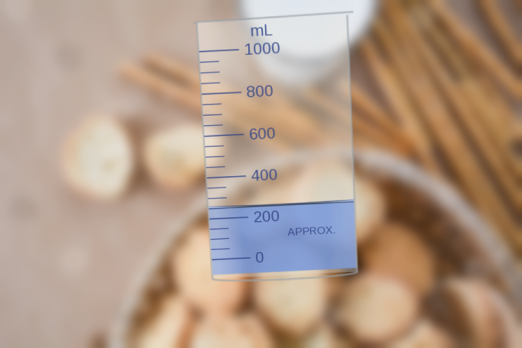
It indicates 250; mL
